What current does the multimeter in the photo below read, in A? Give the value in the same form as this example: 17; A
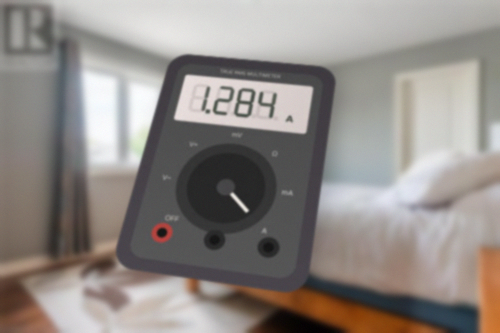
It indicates 1.284; A
